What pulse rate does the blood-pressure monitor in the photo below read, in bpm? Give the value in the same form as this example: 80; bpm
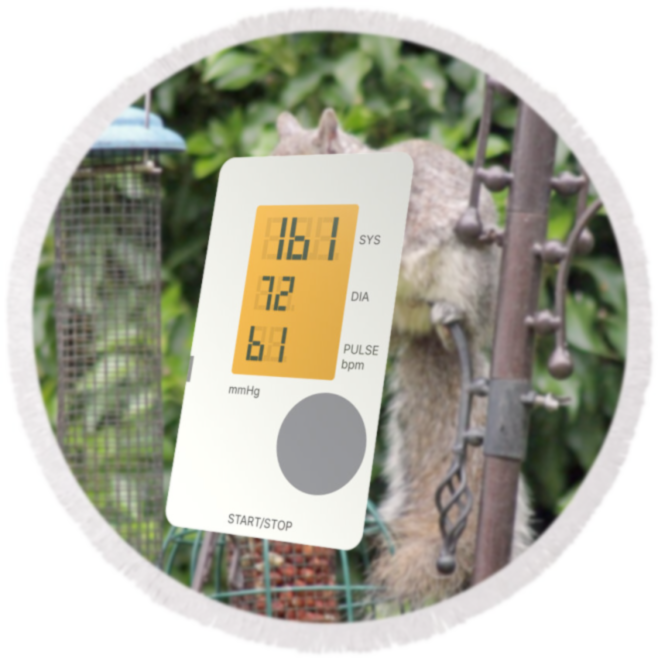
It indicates 61; bpm
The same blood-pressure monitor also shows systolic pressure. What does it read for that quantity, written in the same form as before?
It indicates 161; mmHg
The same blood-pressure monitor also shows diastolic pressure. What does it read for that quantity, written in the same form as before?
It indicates 72; mmHg
